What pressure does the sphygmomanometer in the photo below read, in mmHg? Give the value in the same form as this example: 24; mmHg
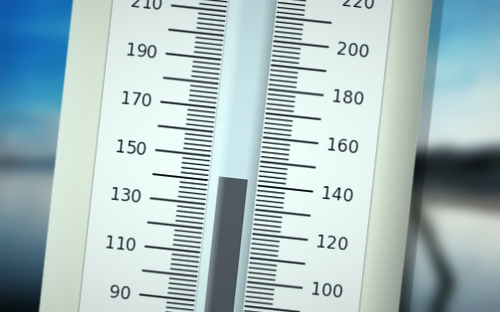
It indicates 142; mmHg
